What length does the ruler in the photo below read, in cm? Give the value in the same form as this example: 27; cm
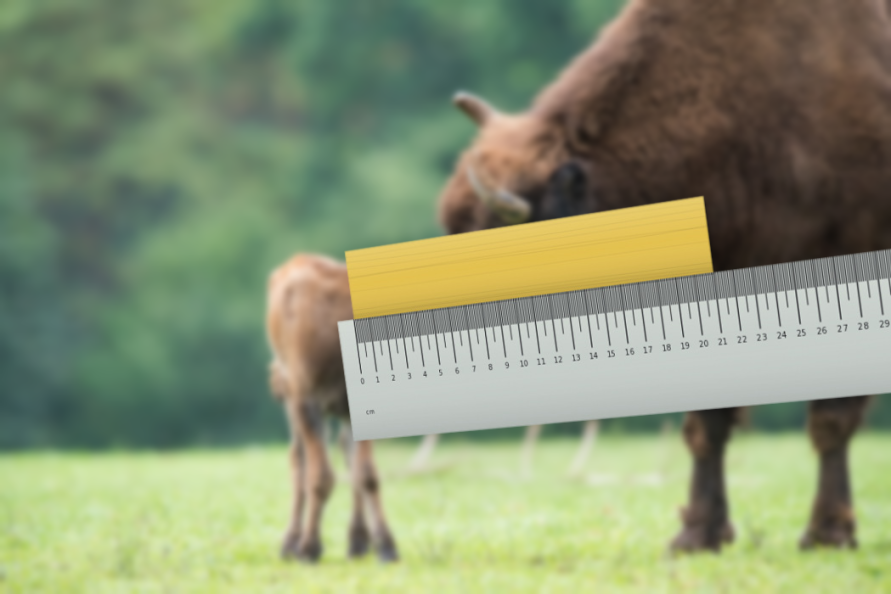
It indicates 21; cm
